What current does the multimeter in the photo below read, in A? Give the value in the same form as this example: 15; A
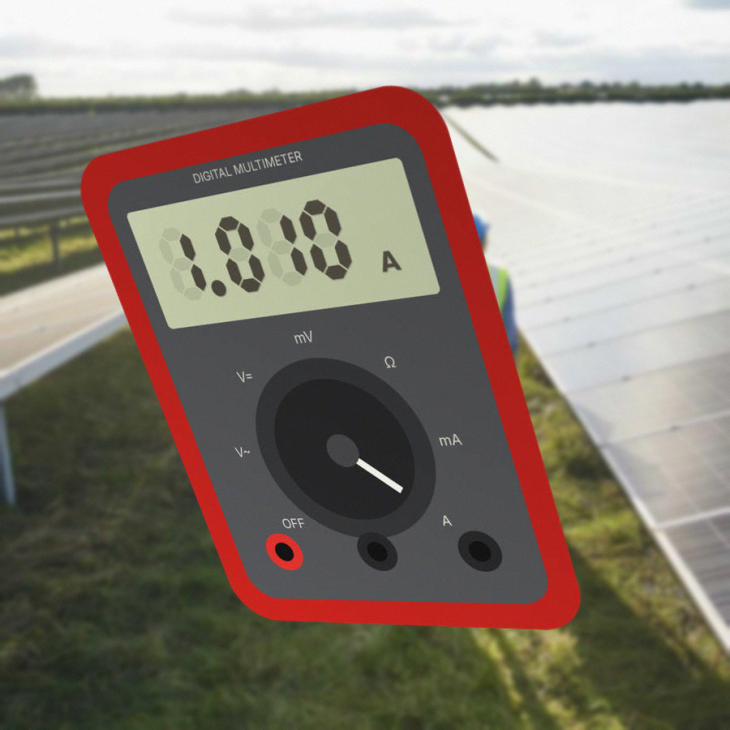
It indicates 1.010; A
